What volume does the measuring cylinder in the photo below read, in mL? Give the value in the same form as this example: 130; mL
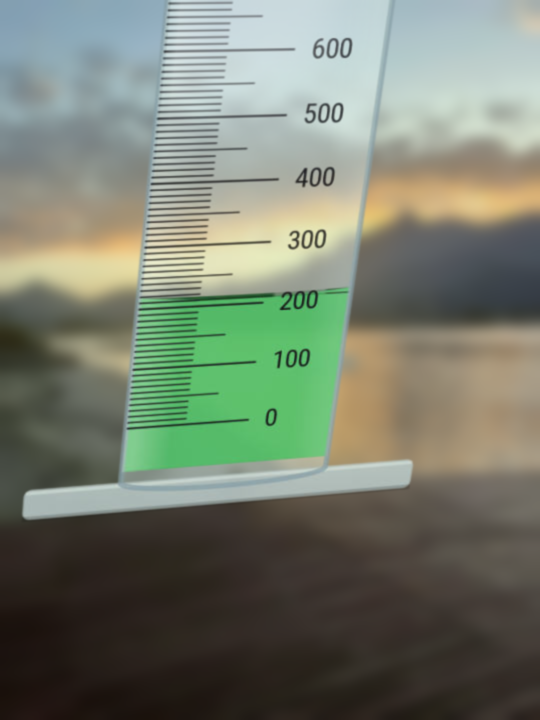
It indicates 210; mL
